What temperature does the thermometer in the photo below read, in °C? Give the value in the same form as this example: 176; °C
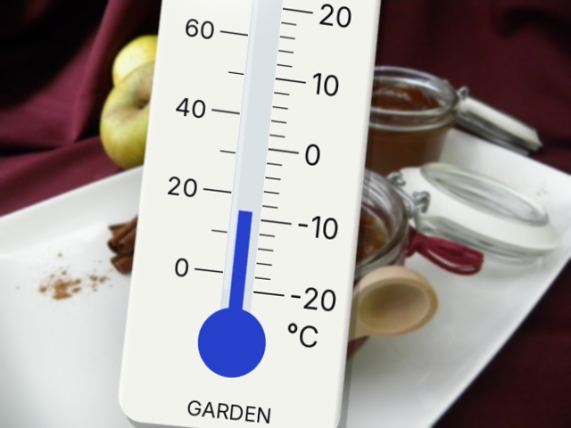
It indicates -9; °C
